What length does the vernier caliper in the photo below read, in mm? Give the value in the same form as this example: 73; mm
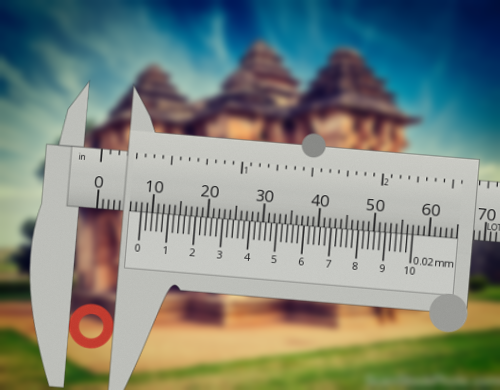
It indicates 8.0; mm
